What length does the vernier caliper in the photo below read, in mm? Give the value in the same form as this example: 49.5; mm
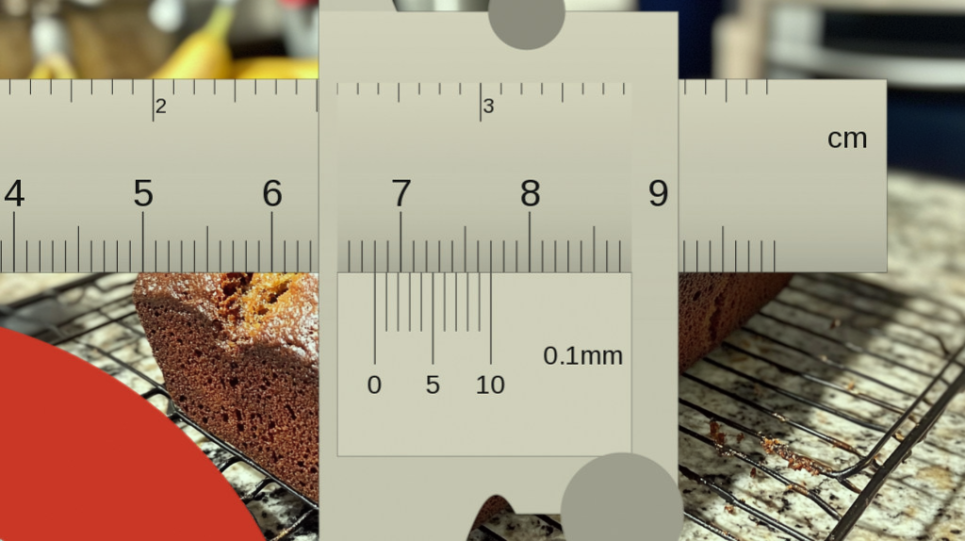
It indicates 68.0; mm
